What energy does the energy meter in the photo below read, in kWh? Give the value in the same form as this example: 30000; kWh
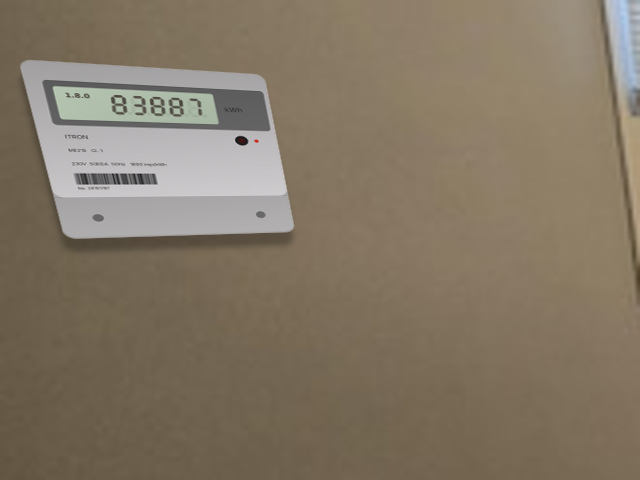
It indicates 83887; kWh
